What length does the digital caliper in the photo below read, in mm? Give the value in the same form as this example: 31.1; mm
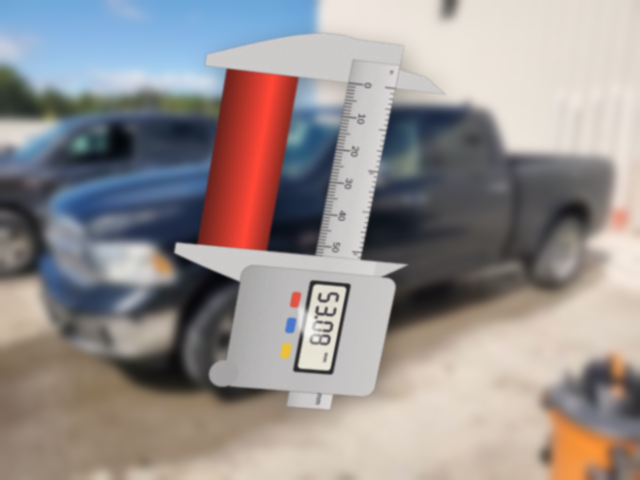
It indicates 53.08; mm
